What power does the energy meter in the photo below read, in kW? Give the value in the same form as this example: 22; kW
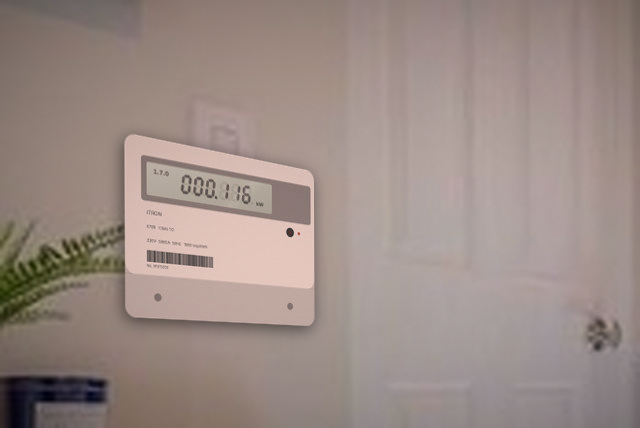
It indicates 0.116; kW
